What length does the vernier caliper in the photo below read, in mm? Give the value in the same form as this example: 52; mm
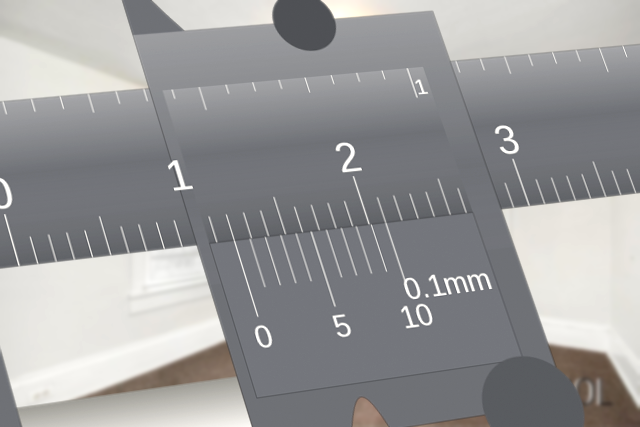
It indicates 12.0; mm
